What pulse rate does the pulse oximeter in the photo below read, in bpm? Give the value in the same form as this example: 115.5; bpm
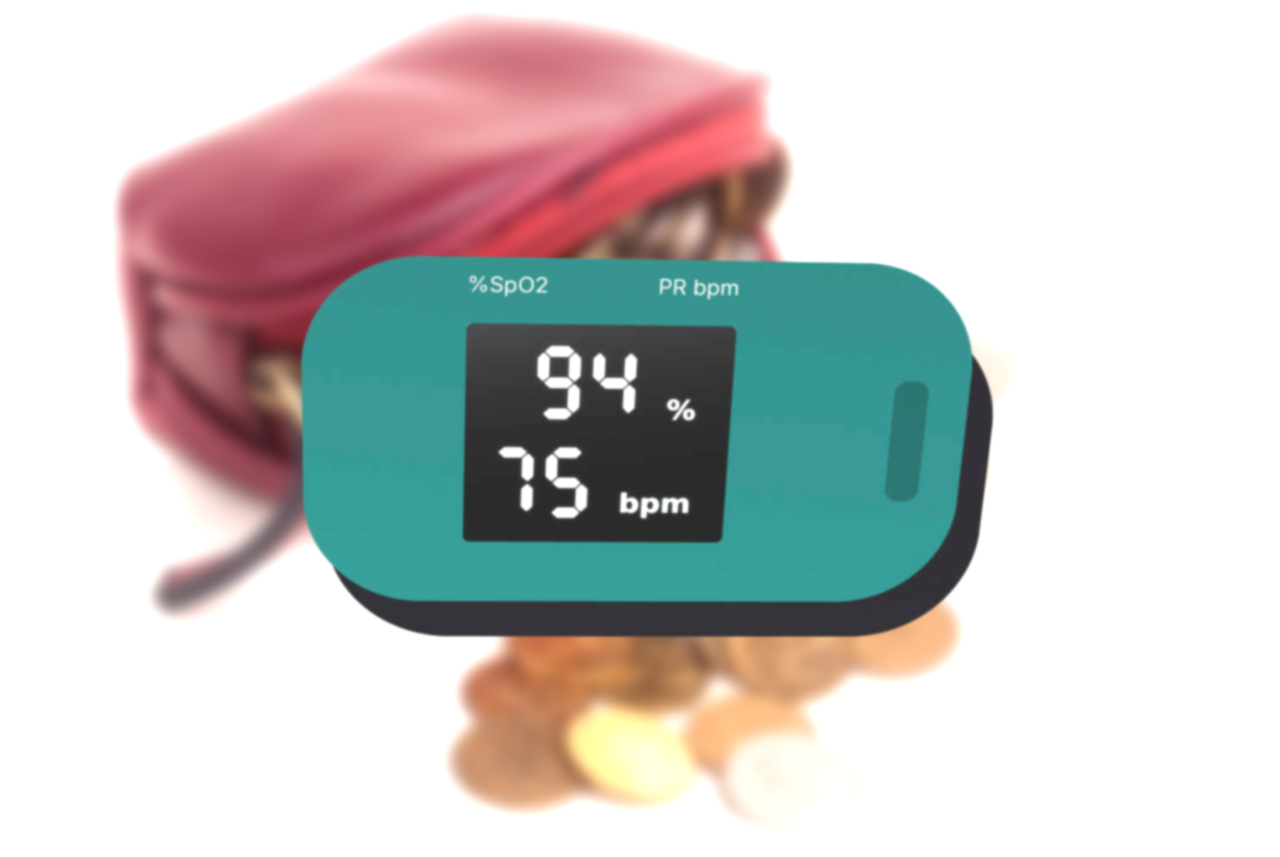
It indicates 75; bpm
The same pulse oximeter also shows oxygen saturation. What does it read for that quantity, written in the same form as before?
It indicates 94; %
